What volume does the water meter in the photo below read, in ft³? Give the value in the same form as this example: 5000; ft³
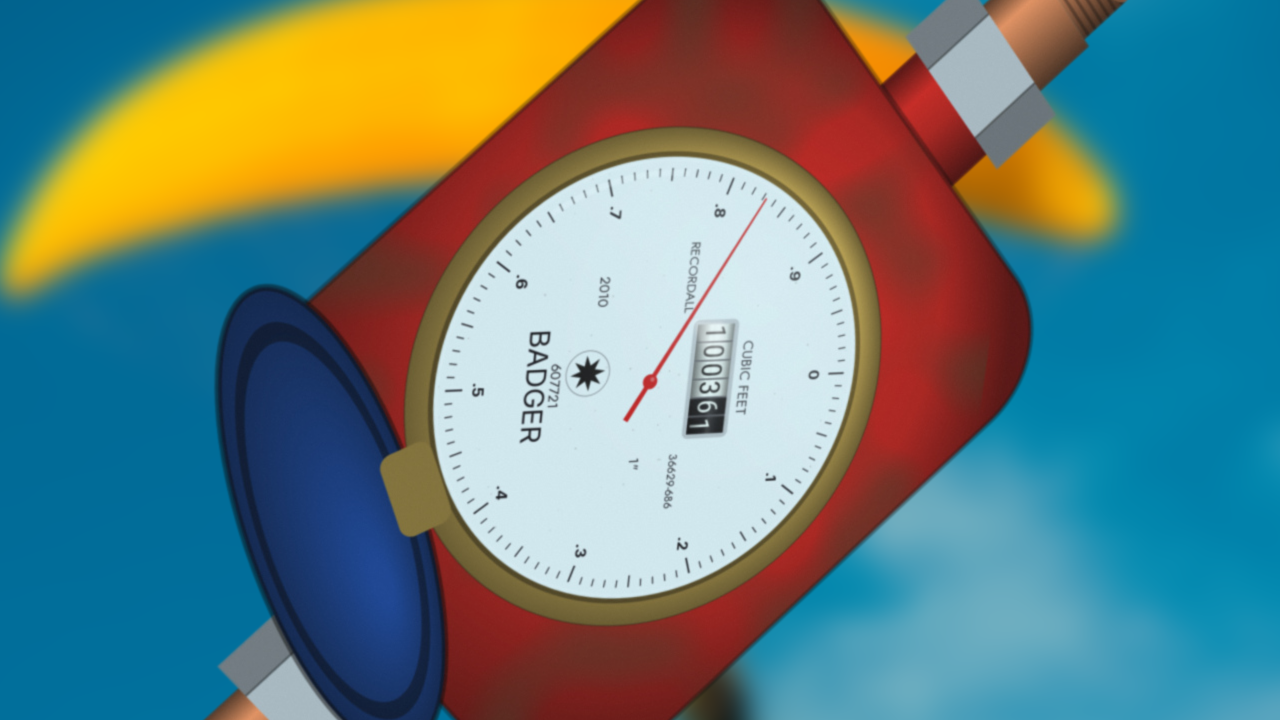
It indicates 100360.83; ft³
